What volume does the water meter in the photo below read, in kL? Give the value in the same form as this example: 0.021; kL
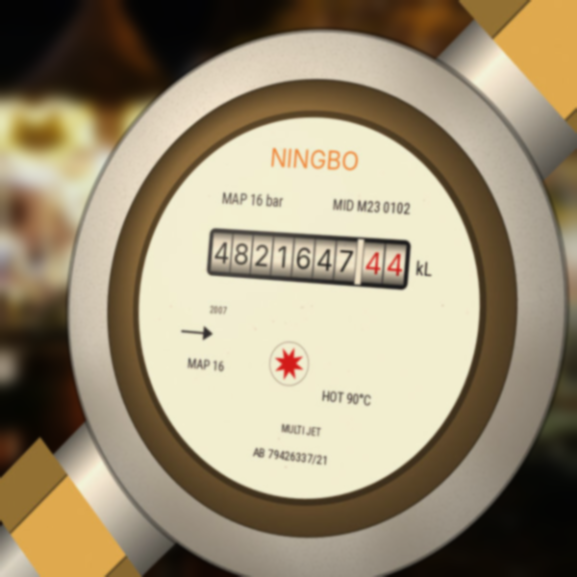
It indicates 4821647.44; kL
